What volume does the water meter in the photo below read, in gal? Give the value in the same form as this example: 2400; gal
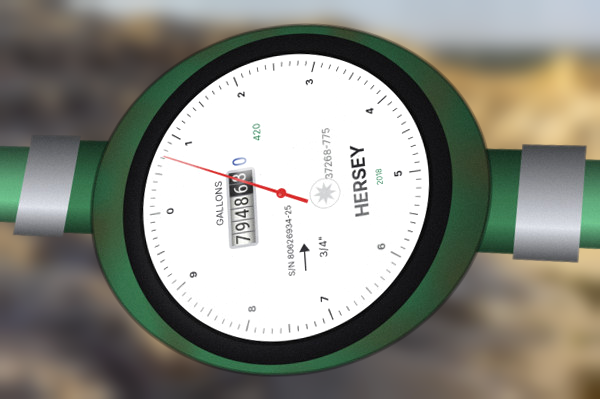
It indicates 7948680.7; gal
